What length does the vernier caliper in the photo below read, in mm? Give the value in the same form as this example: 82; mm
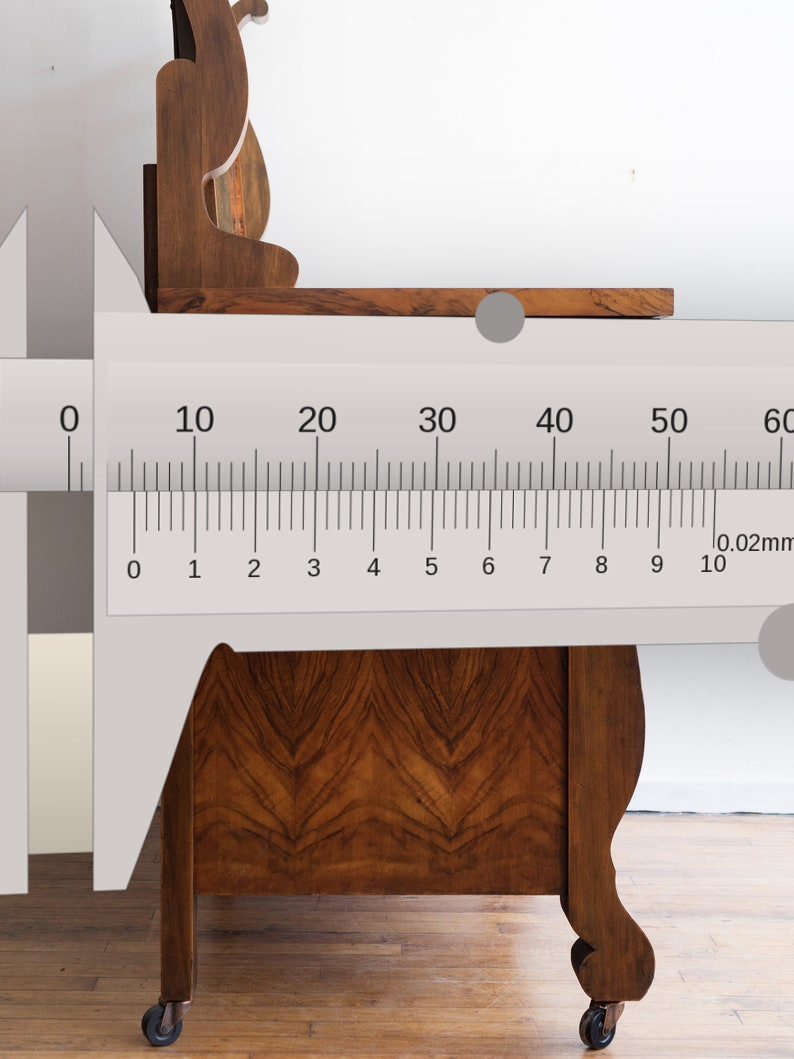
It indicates 5.2; mm
